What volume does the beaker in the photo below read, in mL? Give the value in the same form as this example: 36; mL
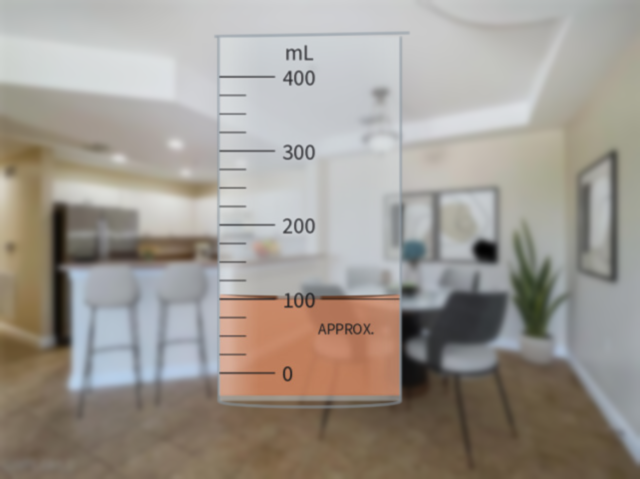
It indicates 100; mL
